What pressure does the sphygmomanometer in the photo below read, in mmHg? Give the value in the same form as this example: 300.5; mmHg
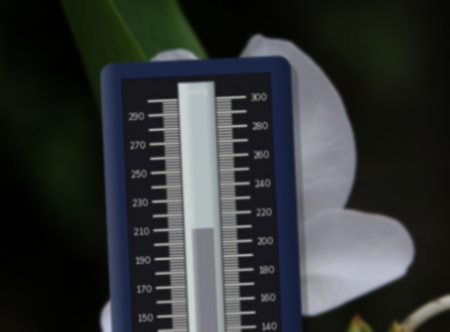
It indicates 210; mmHg
